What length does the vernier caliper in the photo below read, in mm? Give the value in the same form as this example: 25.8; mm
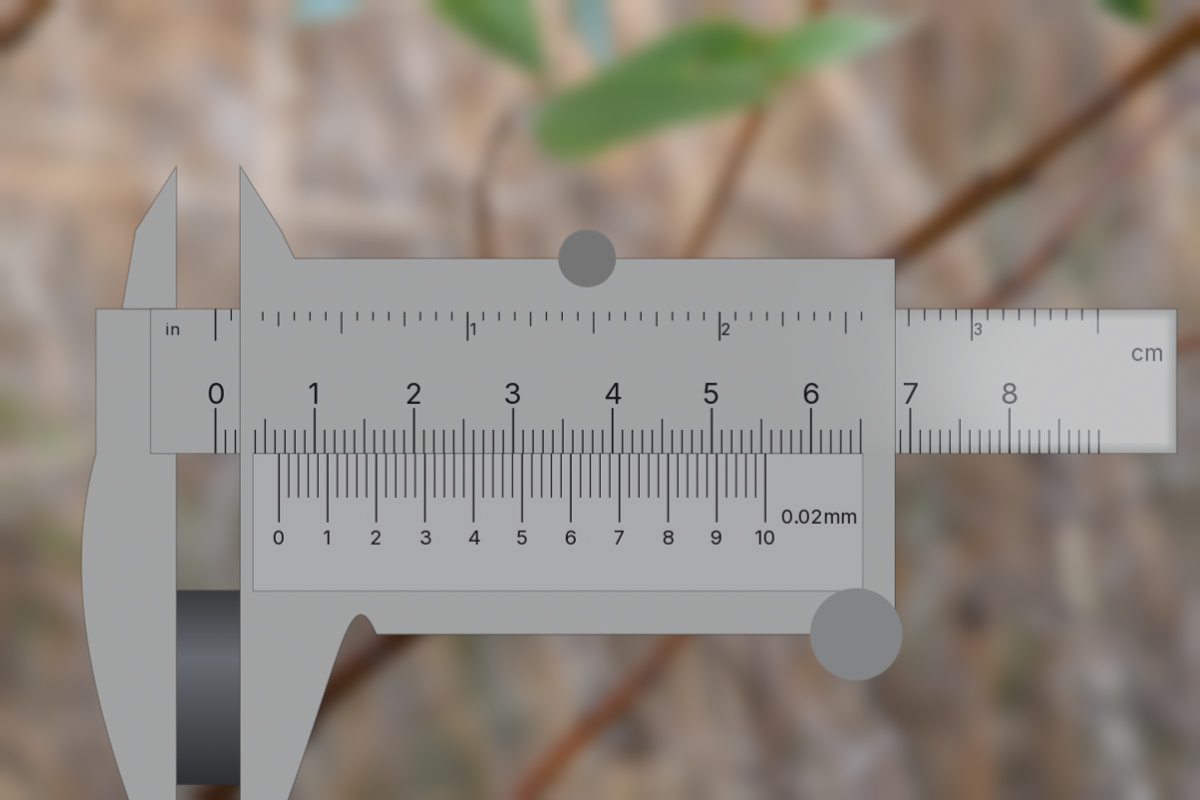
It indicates 6.4; mm
